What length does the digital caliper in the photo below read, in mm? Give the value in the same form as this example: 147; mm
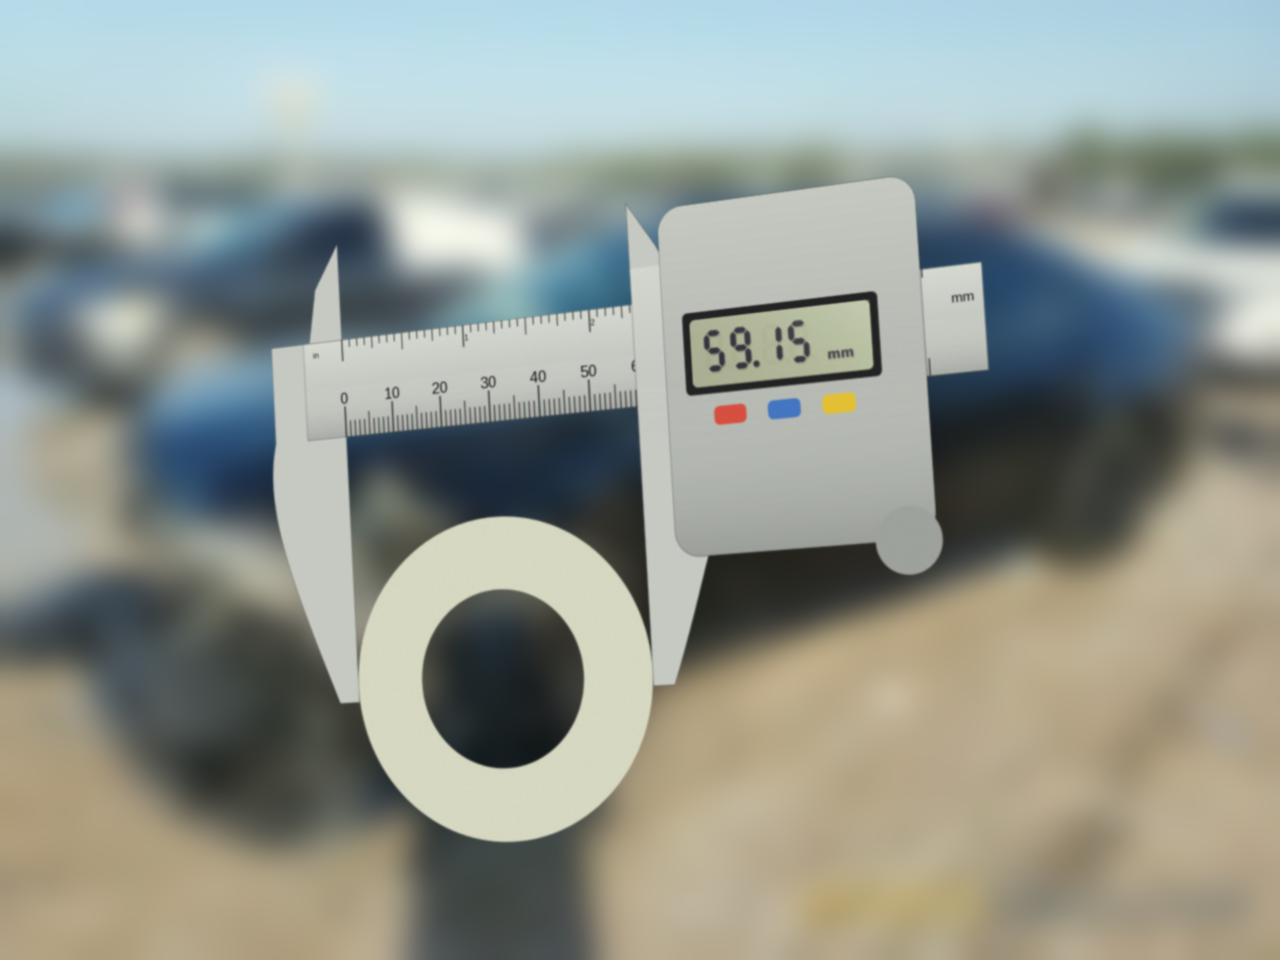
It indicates 59.15; mm
